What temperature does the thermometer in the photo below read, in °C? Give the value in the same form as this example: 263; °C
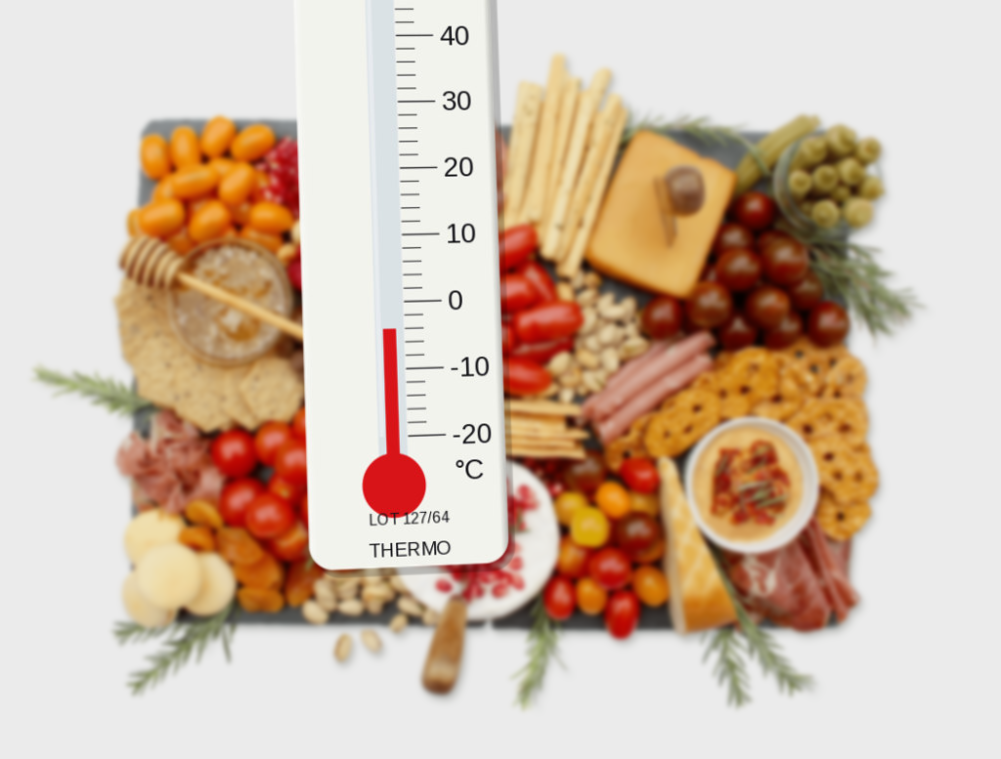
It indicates -4; °C
